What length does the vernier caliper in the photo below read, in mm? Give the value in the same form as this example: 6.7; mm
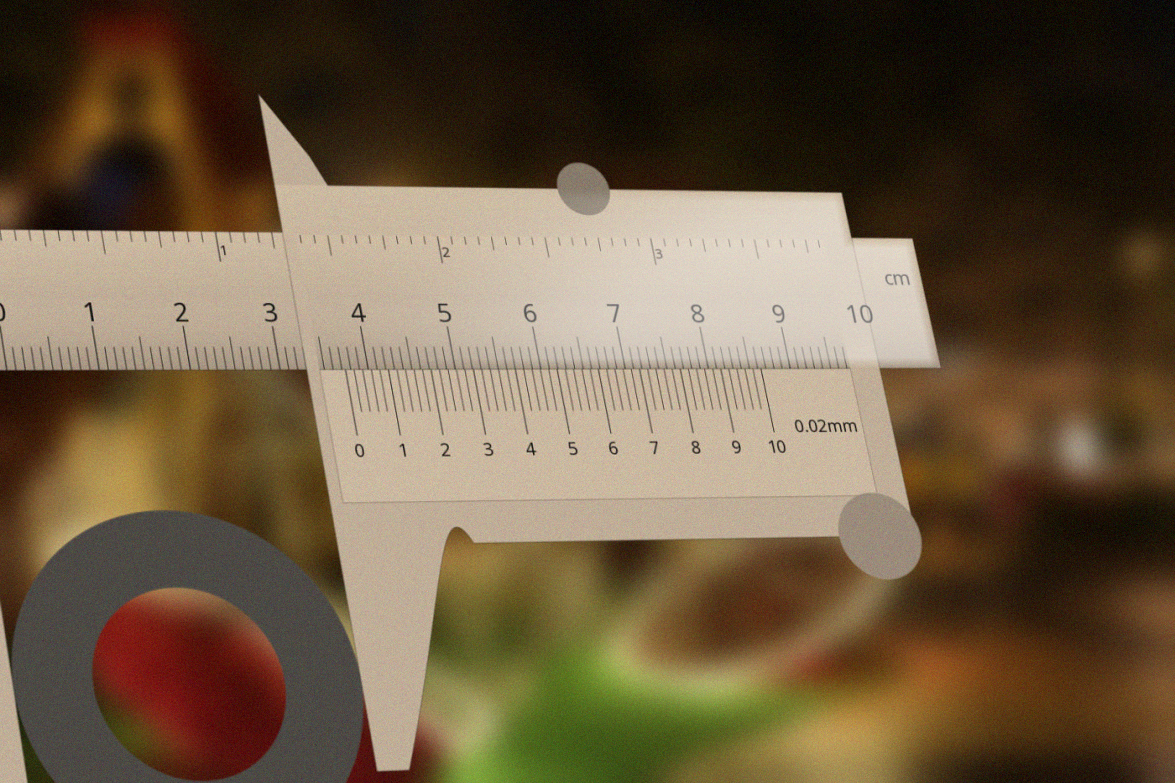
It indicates 37.4; mm
